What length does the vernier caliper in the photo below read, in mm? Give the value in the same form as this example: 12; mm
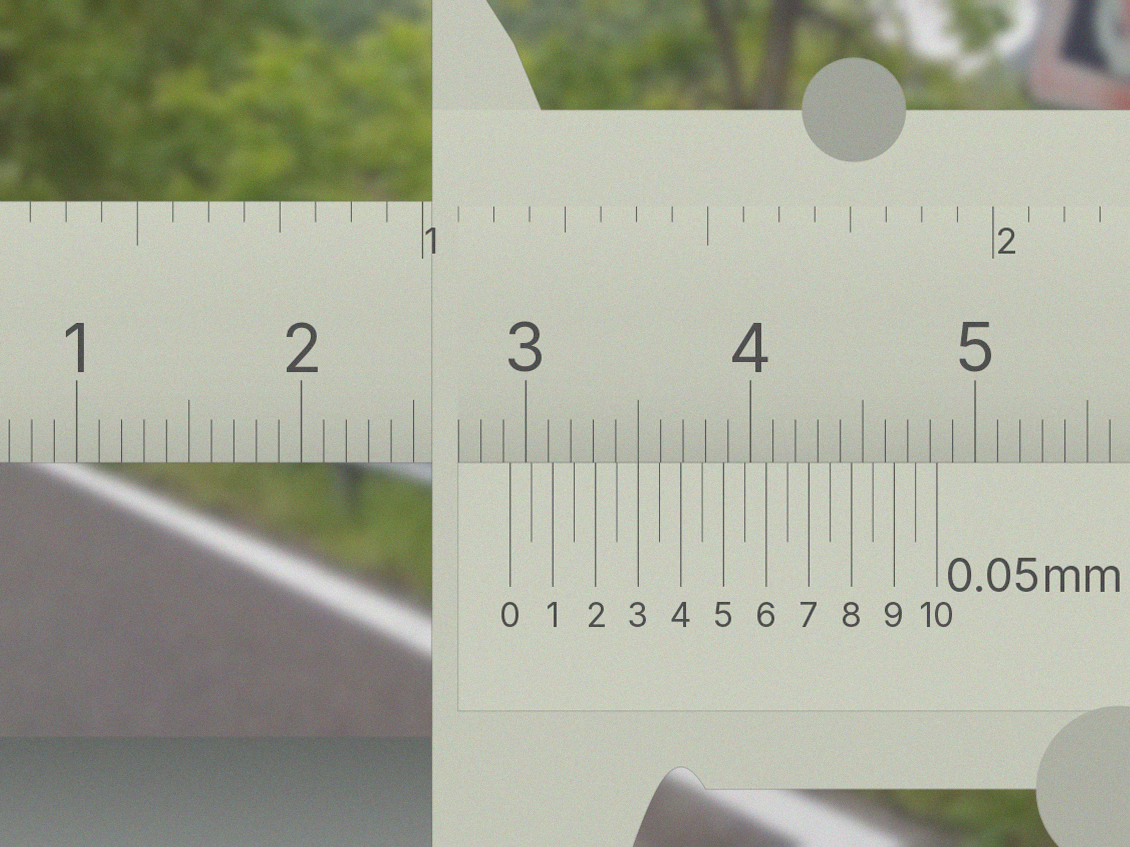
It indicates 29.3; mm
